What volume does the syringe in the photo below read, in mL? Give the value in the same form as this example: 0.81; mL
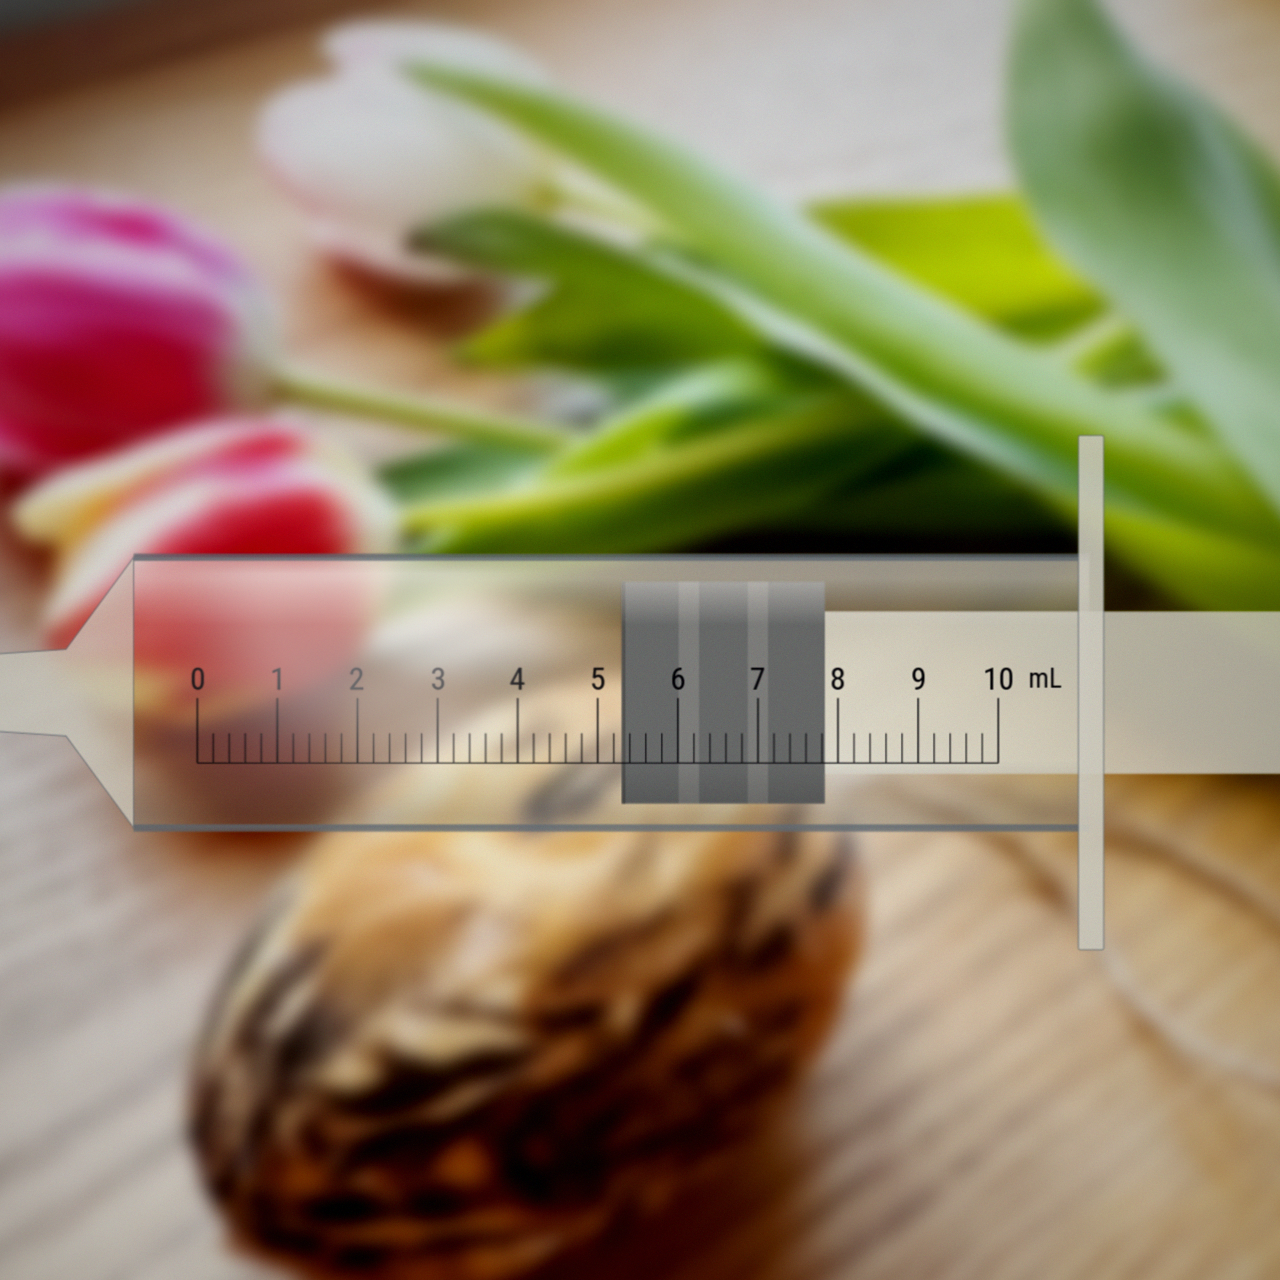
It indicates 5.3; mL
